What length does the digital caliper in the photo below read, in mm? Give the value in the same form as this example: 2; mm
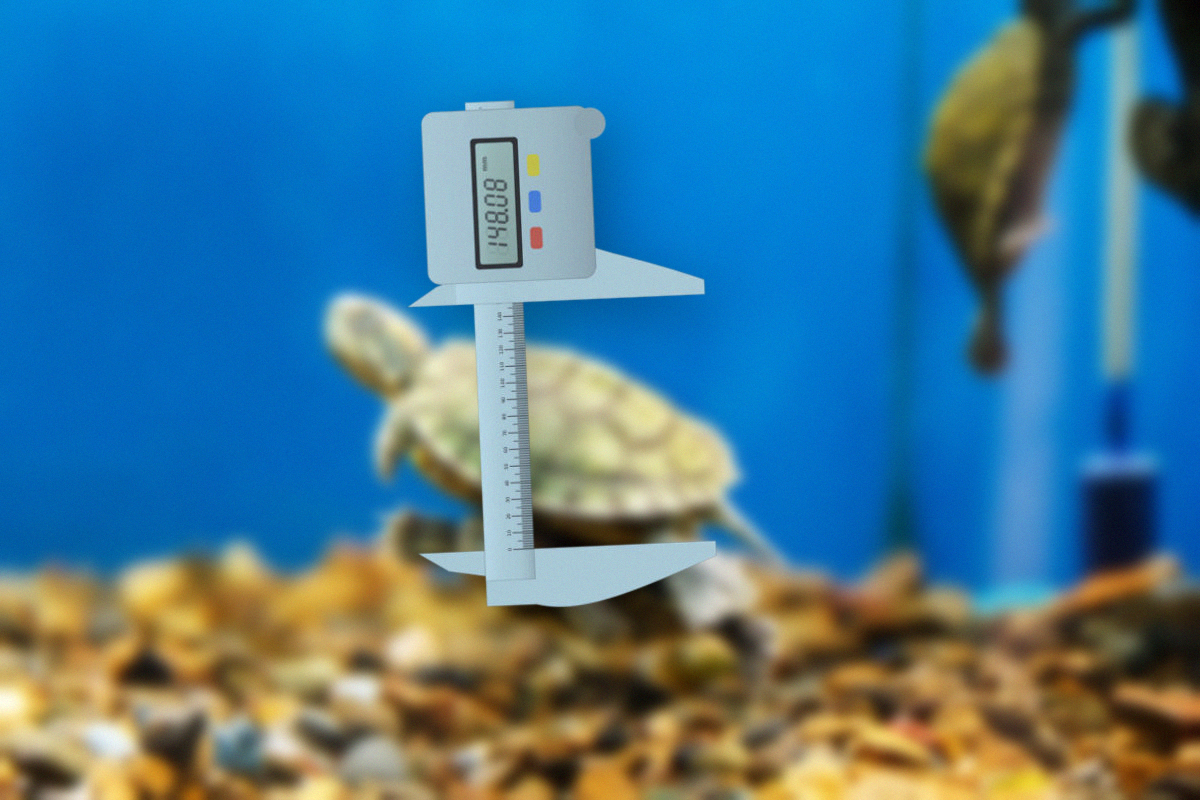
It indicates 148.08; mm
